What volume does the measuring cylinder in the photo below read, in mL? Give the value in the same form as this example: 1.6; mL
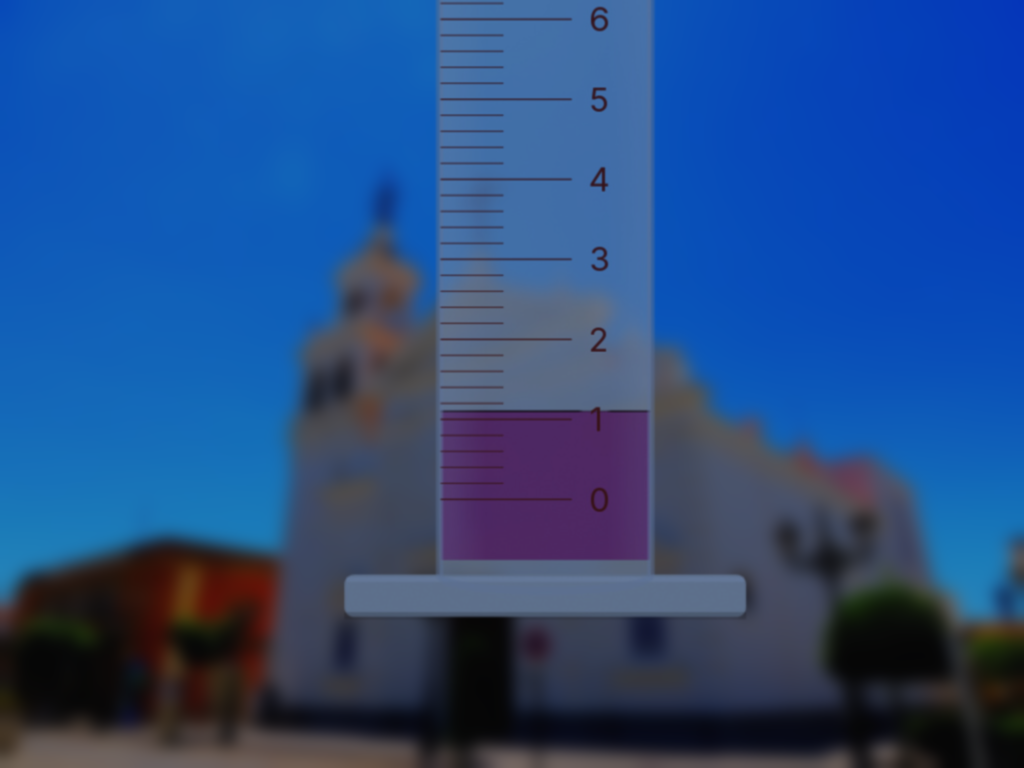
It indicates 1.1; mL
